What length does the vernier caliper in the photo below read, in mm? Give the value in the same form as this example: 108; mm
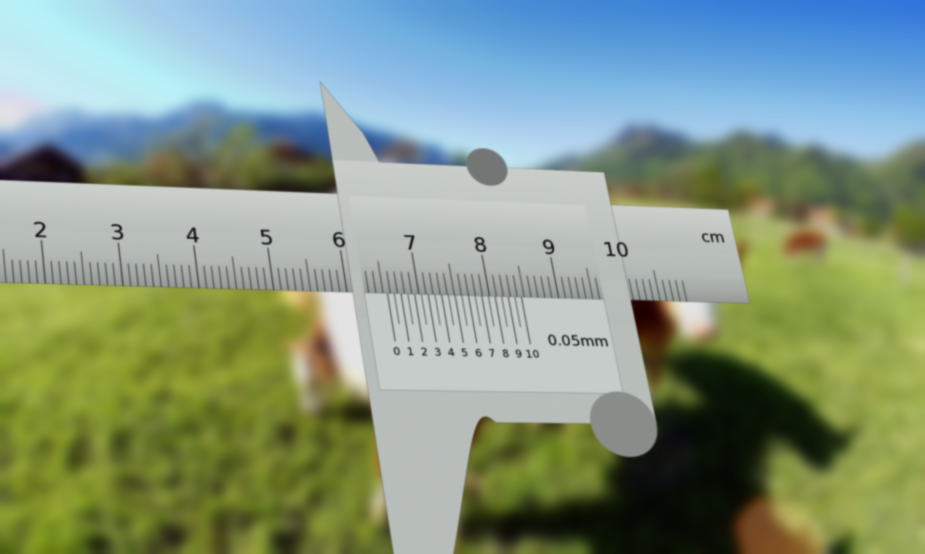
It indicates 65.6; mm
